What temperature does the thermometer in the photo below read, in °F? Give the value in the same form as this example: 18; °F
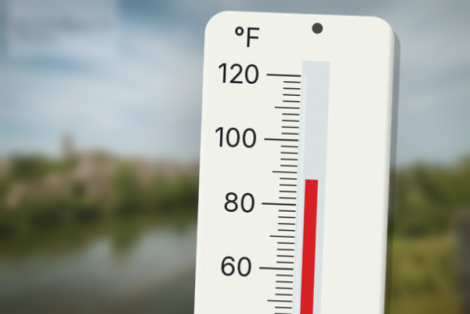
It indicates 88; °F
